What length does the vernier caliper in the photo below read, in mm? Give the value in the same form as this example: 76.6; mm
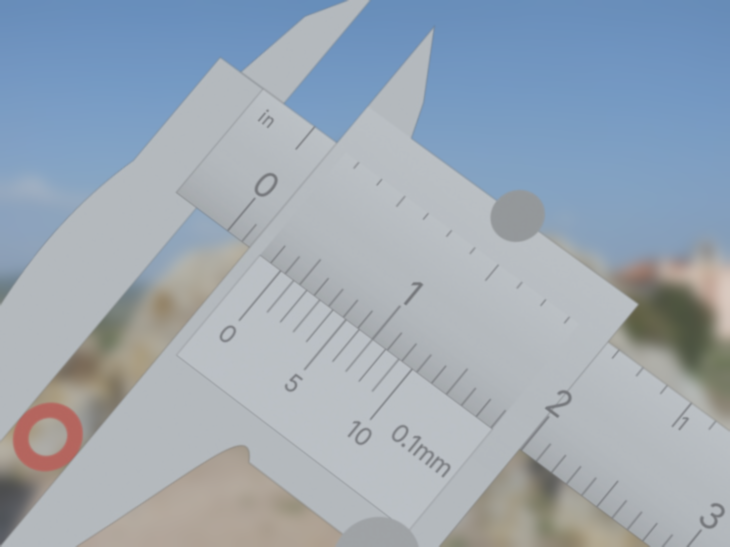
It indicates 3.7; mm
